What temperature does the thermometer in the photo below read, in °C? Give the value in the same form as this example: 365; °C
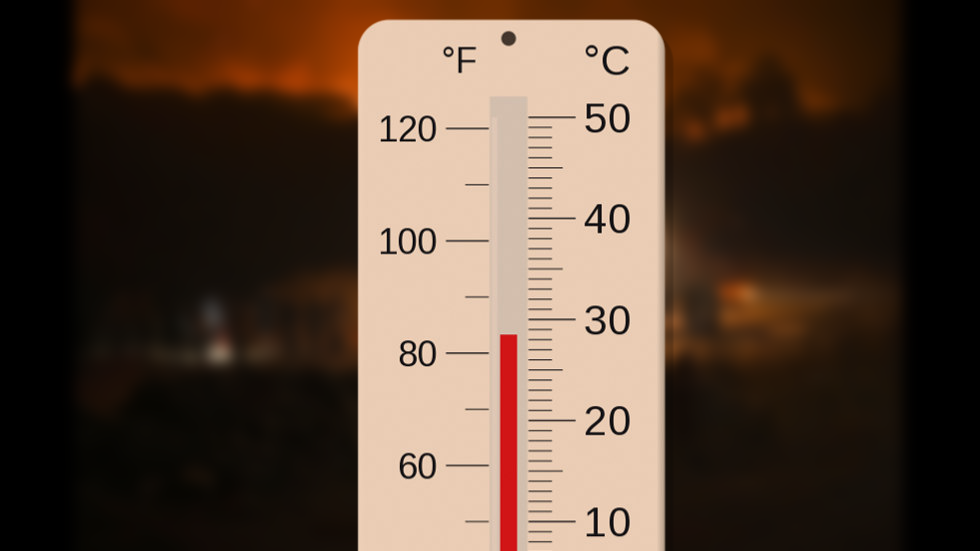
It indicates 28.5; °C
